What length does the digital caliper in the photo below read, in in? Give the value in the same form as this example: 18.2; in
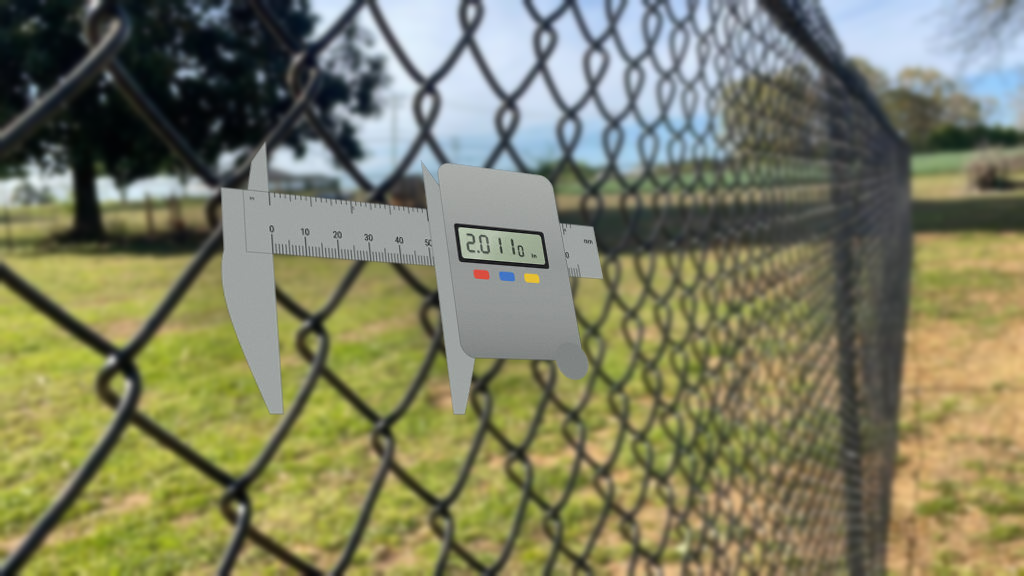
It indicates 2.0110; in
